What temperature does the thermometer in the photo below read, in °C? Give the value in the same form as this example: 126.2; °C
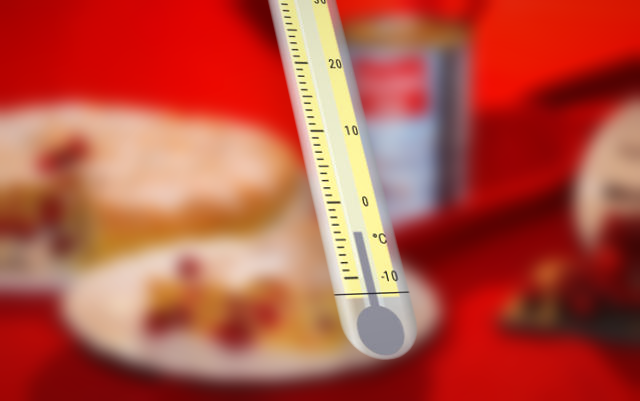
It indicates -4; °C
